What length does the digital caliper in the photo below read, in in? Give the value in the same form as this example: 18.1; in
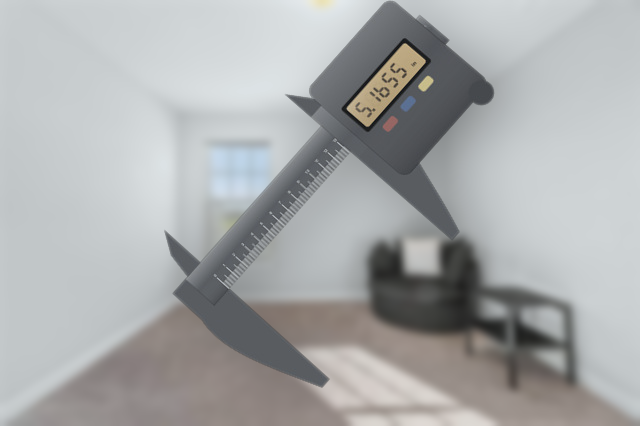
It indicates 5.1655; in
